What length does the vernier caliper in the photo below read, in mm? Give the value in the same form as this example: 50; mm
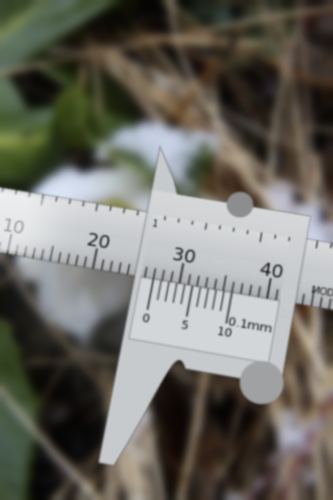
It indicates 27.0; mm
